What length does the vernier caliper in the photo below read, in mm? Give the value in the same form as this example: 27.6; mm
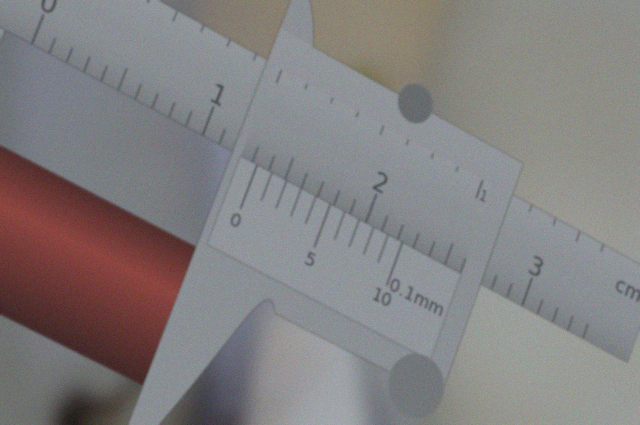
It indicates 13.3; mm
